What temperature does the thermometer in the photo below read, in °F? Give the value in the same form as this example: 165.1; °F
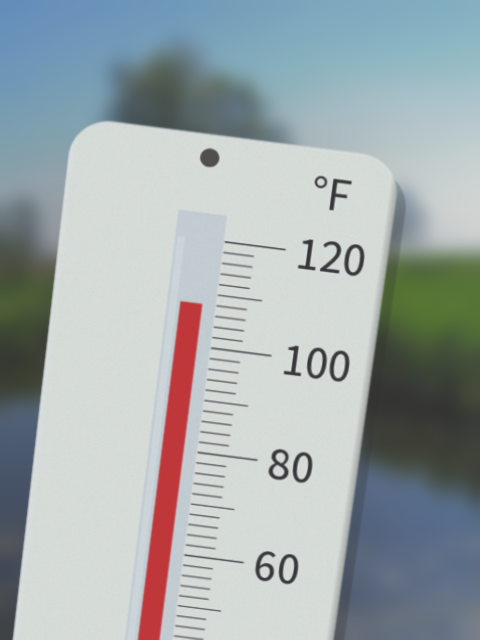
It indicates 108; °F
